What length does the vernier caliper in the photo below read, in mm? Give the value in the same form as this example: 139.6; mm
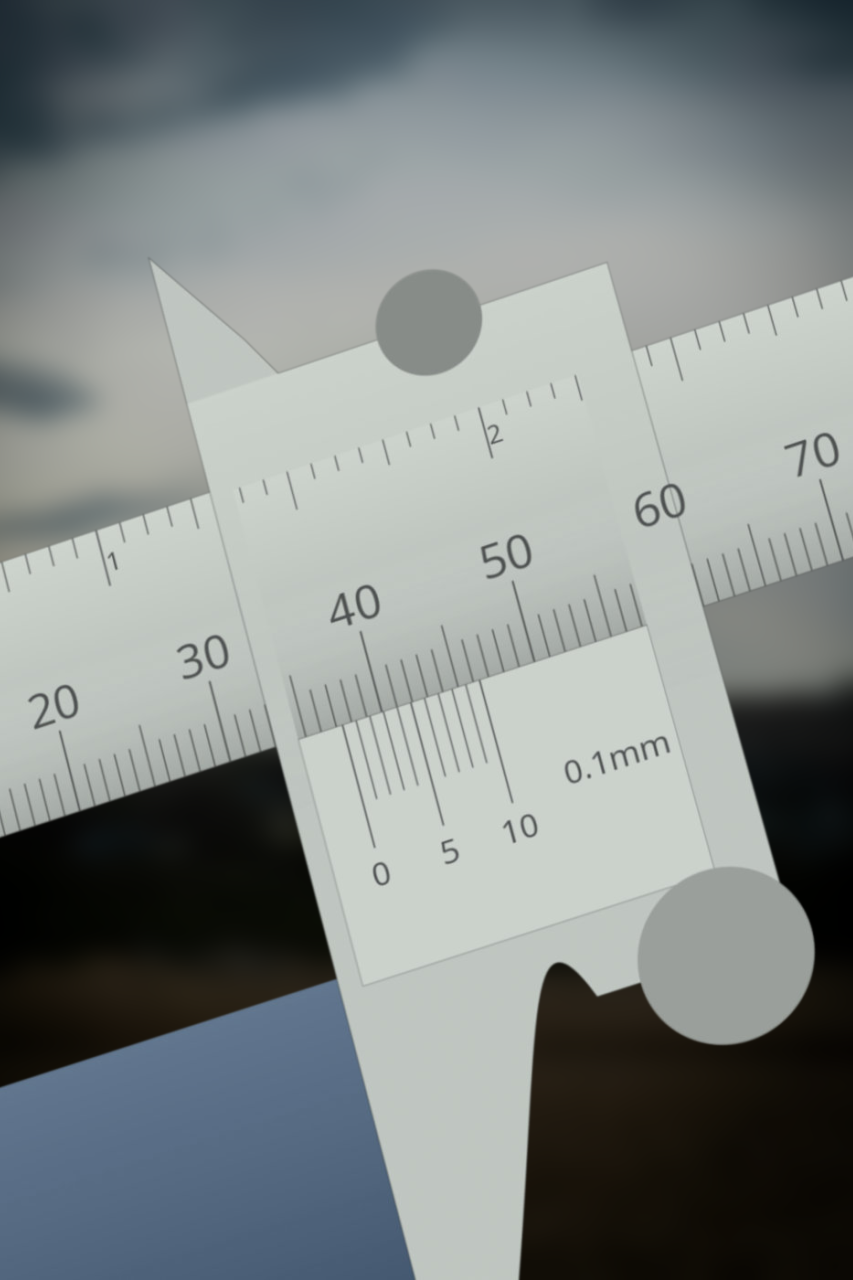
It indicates 37.4; mm
